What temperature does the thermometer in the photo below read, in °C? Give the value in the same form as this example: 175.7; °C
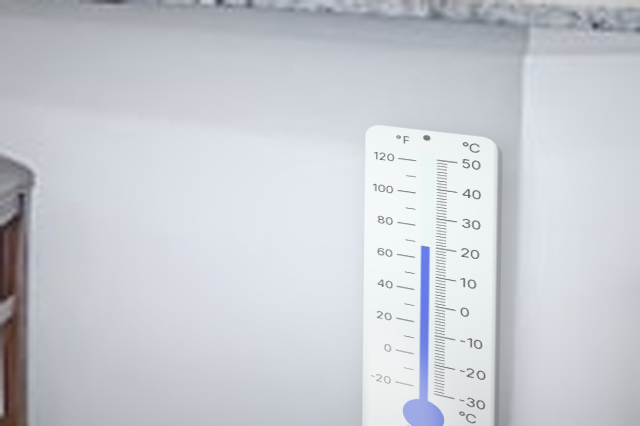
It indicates 20; °C
